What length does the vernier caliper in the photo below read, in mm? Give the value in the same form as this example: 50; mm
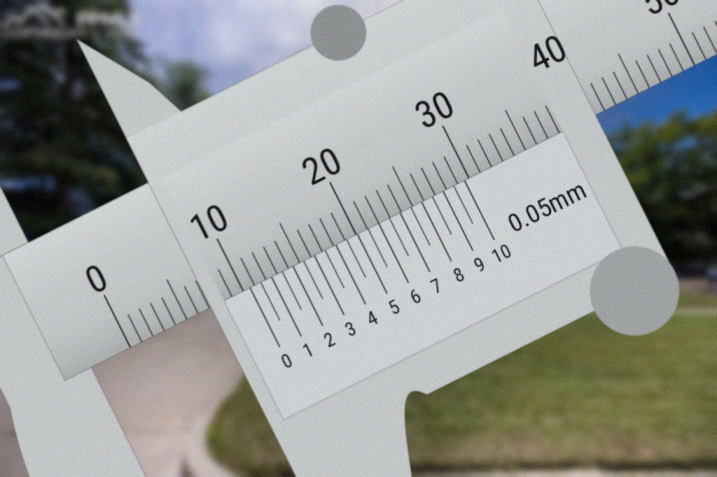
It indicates 10.6; mm
